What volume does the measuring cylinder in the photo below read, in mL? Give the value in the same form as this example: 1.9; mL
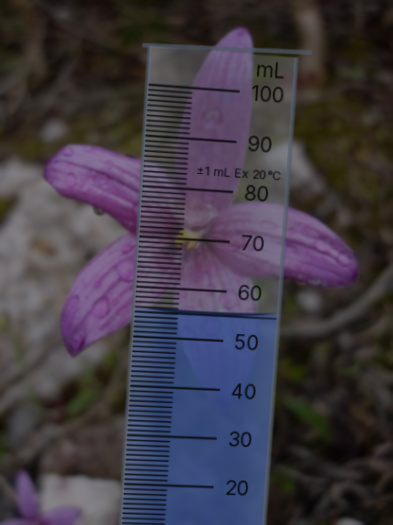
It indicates 55; mL
